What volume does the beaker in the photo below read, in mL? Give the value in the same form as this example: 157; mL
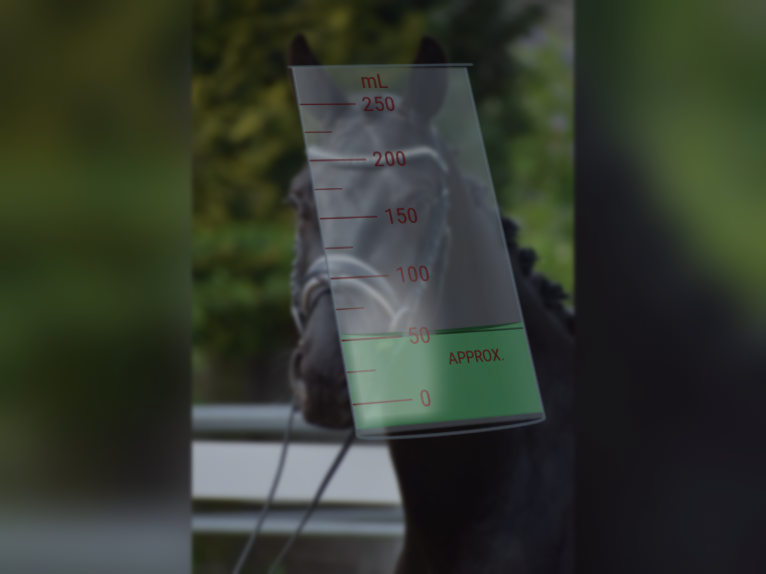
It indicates 50; mL
